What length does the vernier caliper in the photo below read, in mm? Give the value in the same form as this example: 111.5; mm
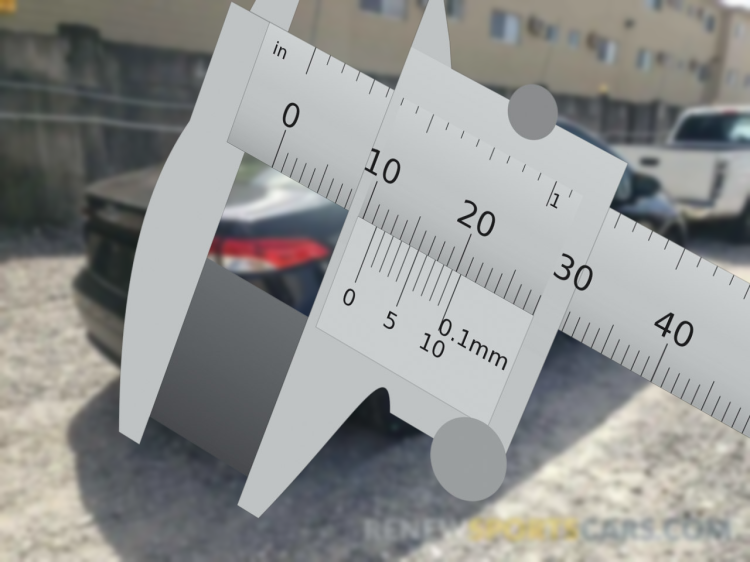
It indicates 11.5; mm
